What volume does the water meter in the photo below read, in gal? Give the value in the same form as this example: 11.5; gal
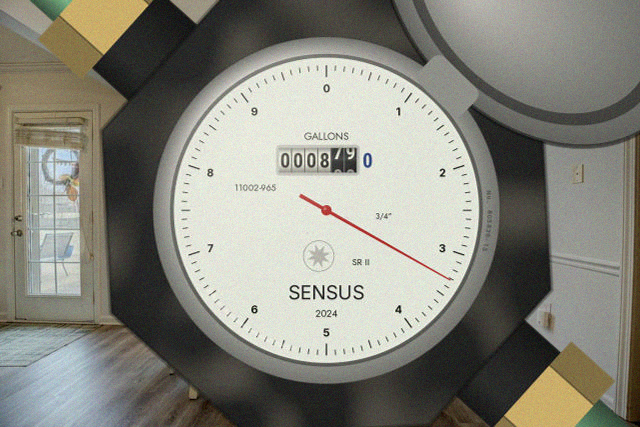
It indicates 8793.3; gal
